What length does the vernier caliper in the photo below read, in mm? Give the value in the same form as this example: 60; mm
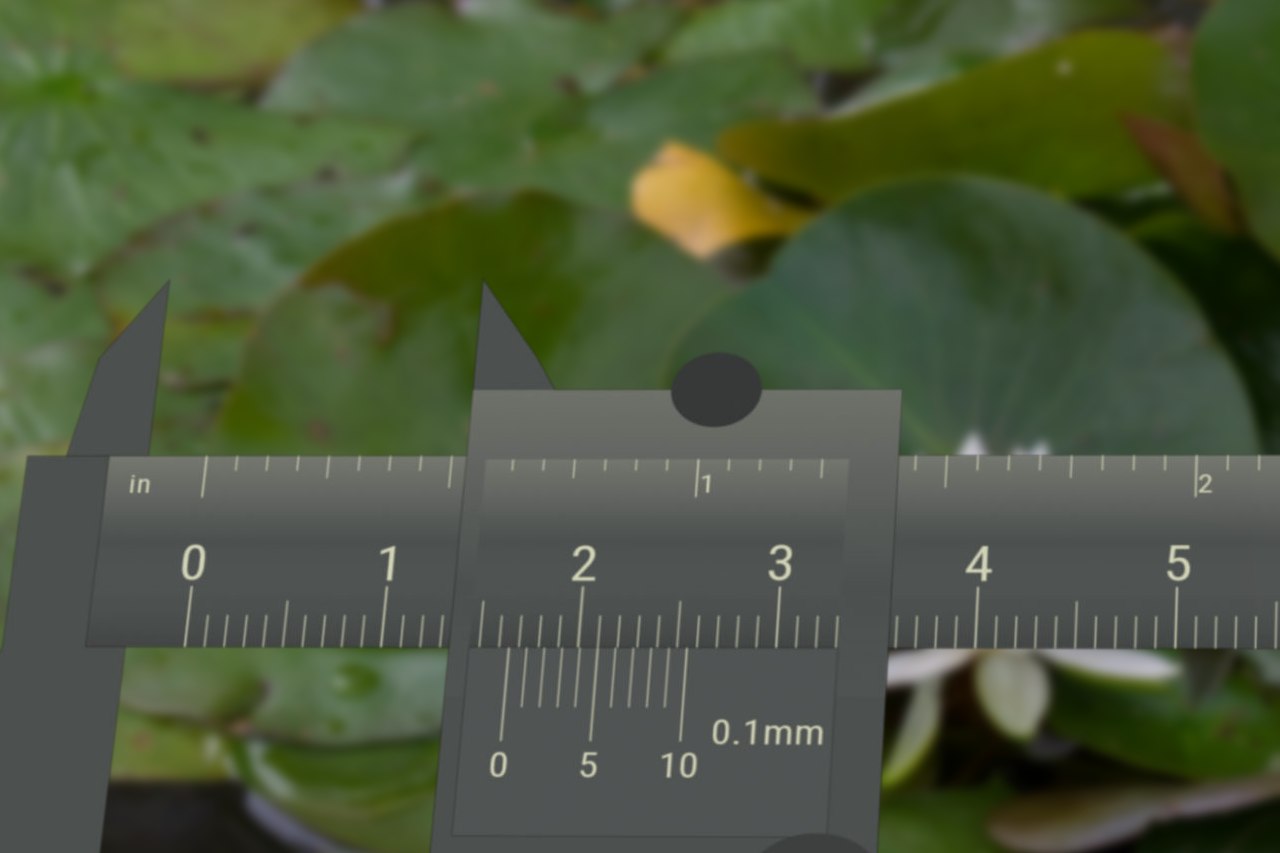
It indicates 16.5; mm
